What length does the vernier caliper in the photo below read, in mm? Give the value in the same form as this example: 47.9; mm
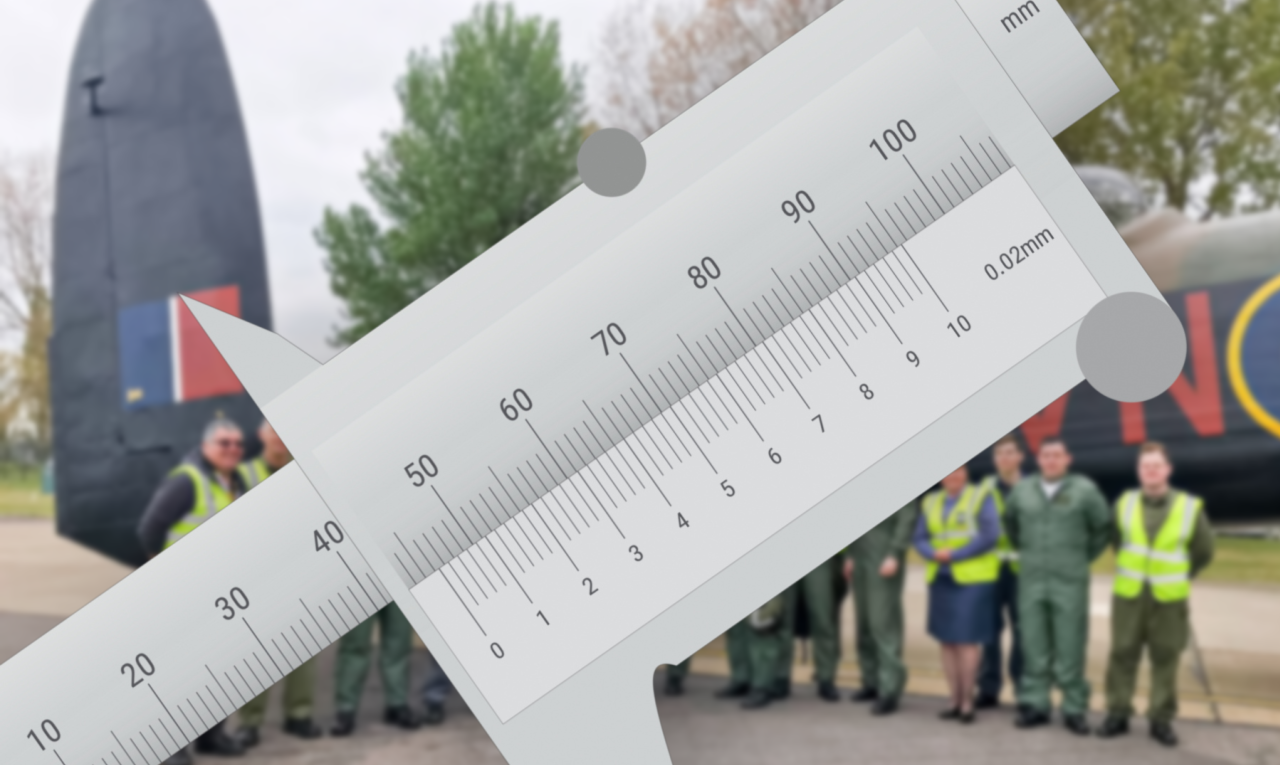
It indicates 46.4; mm
